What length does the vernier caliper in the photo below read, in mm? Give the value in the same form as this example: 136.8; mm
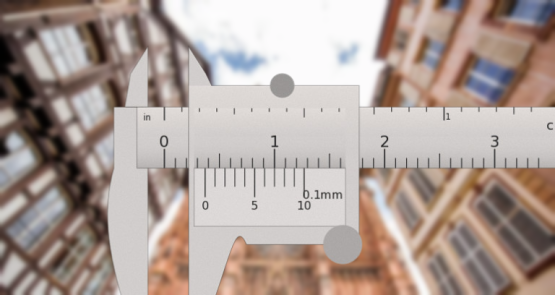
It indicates 3.7; mm
